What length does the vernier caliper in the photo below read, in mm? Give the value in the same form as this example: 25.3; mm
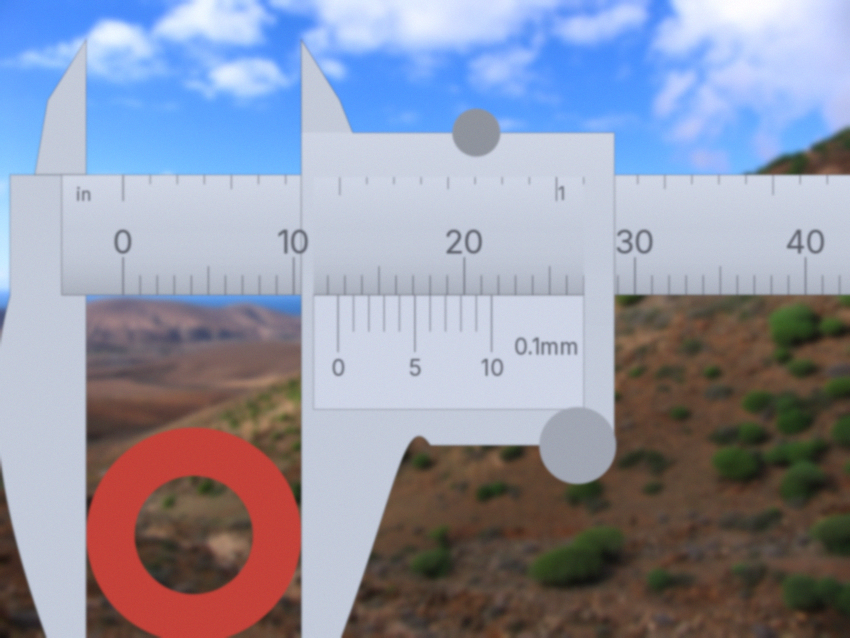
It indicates 12.6; mm
